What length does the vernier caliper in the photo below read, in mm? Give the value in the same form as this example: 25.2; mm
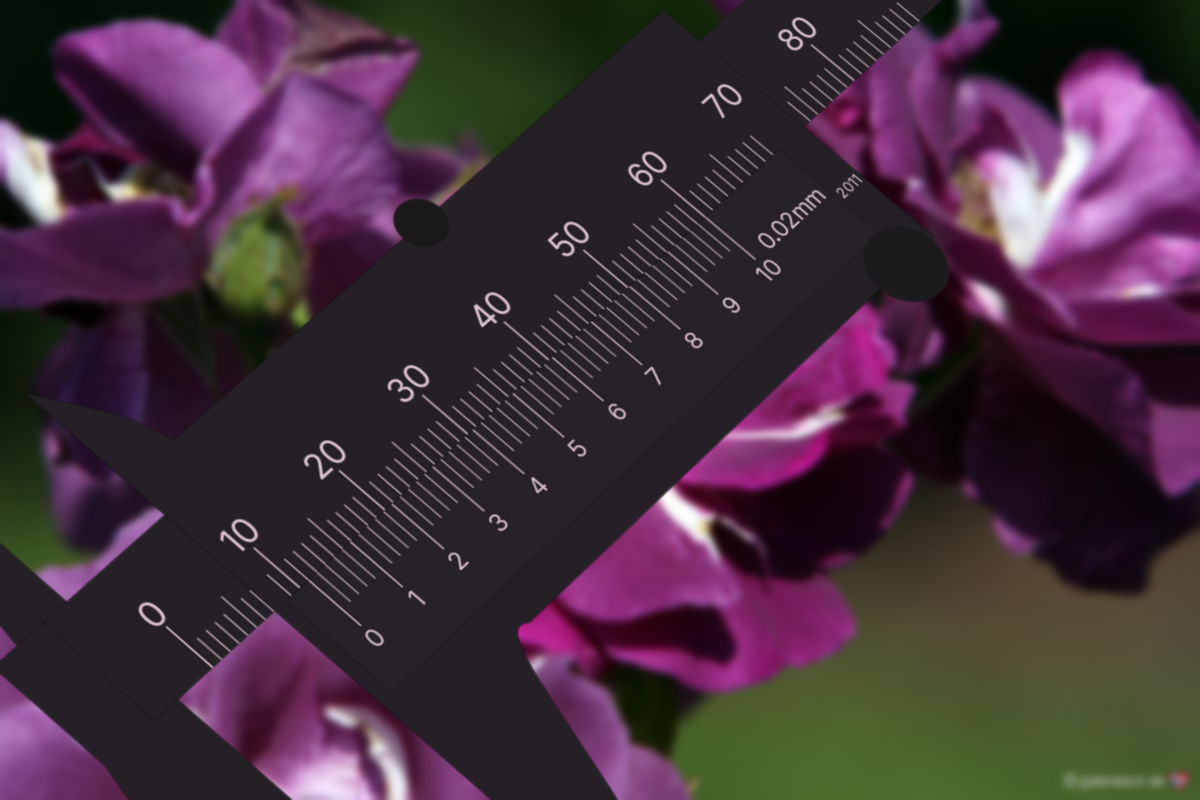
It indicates 11.0; mm
